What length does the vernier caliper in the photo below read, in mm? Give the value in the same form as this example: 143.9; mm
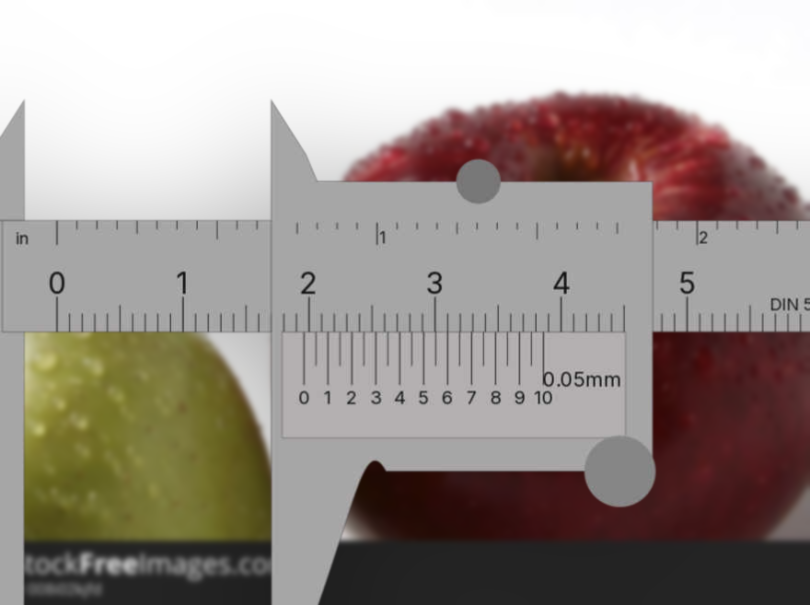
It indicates 19.6; mm
